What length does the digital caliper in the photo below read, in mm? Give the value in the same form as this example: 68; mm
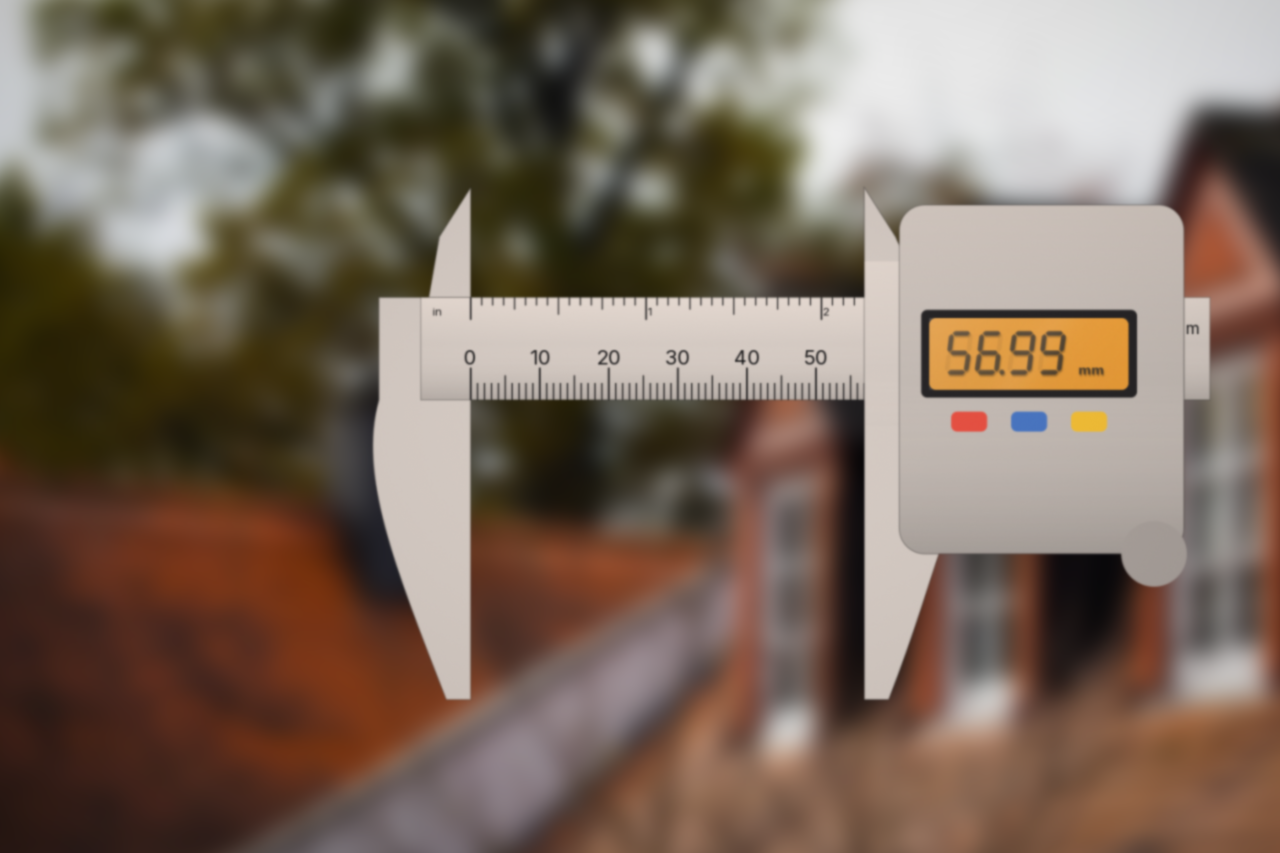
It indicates 56.99; mm
